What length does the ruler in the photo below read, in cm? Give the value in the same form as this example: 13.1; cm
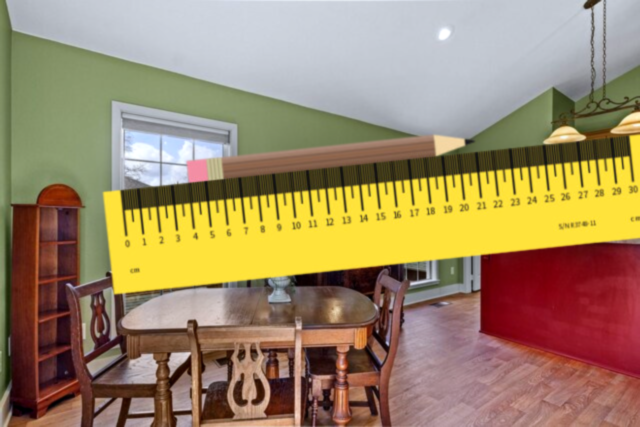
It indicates 17; cm
